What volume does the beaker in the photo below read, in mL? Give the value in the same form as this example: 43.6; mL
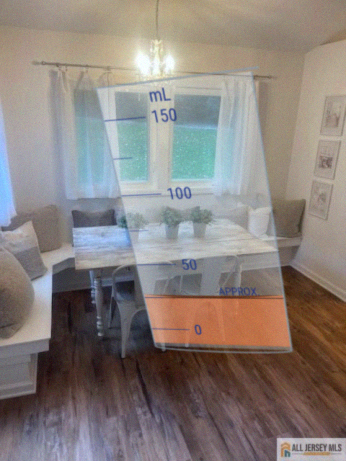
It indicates 25; mL
